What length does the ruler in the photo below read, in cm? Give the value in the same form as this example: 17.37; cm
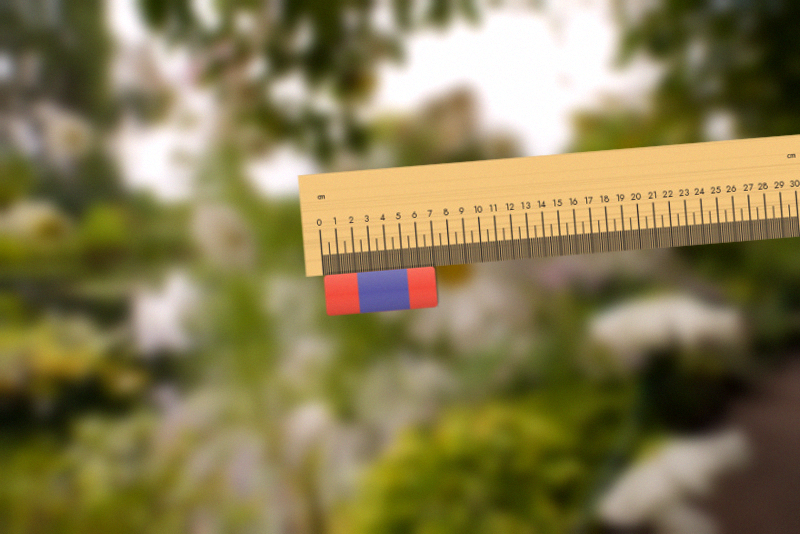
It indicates 7; cm
